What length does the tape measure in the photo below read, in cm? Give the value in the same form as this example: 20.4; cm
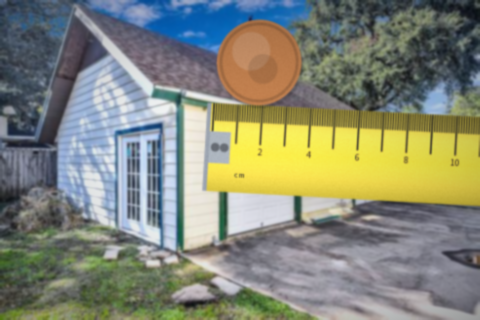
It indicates 3.5; cm
